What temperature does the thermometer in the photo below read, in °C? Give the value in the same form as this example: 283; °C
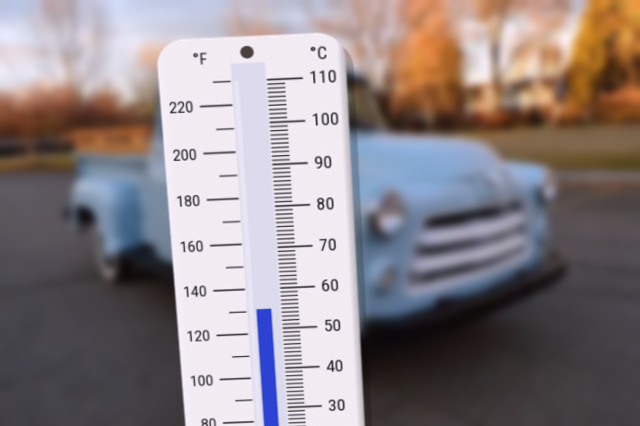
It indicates 55; °C
